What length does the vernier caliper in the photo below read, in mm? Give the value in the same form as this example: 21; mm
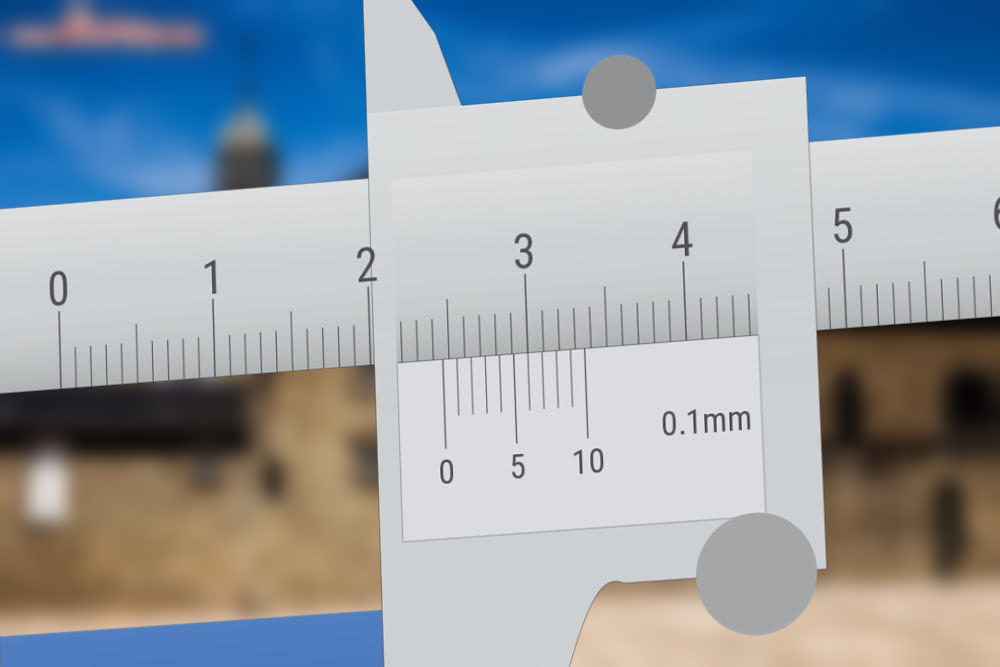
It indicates 24.6; mm
